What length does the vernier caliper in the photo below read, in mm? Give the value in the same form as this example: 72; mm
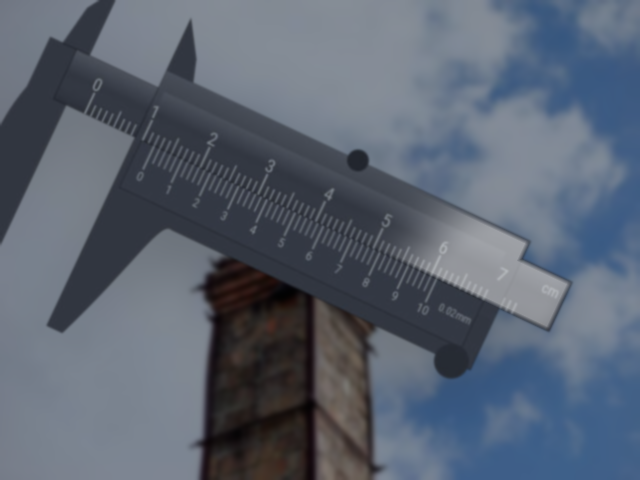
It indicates 12.0; mm
